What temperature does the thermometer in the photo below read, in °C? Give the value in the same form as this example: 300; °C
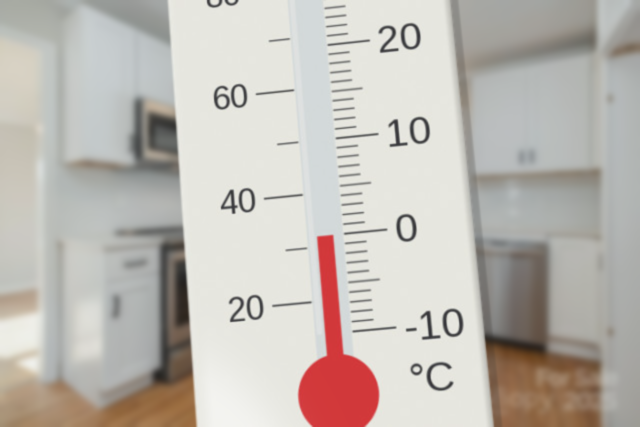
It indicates 0; °C
